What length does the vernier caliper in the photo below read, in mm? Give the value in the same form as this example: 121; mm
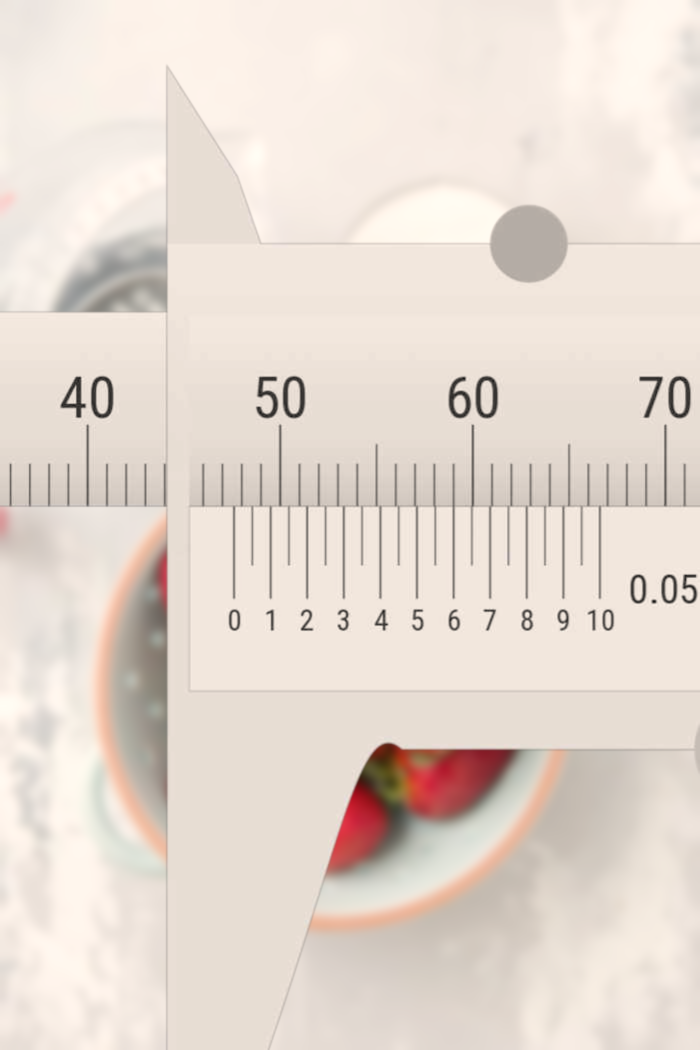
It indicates 47.6; mm
